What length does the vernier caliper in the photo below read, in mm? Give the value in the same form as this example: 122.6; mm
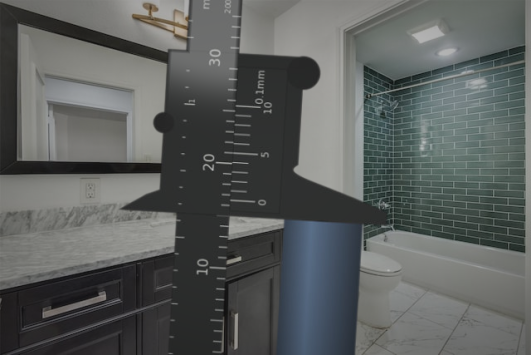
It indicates 16.5; mm
